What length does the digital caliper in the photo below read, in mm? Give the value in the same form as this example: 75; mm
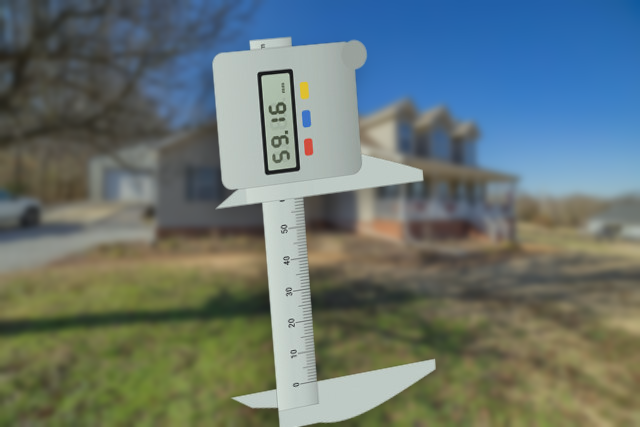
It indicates 59.16; mm
